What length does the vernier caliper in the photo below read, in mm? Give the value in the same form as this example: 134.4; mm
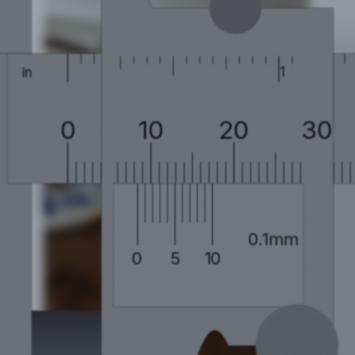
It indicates 8.4; mm
